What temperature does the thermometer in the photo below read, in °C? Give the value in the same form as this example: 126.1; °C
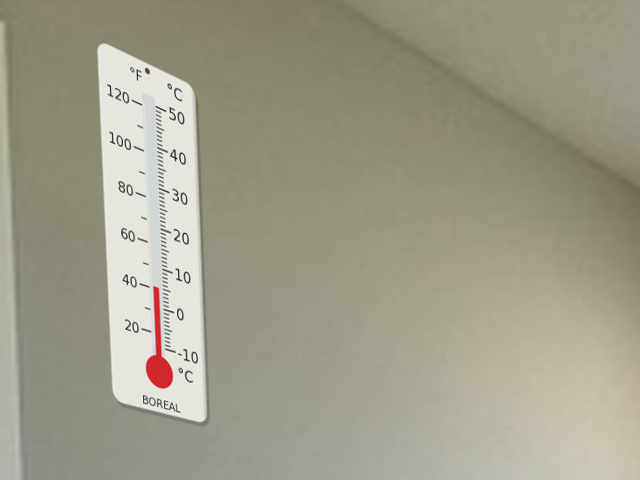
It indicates 5; °C
